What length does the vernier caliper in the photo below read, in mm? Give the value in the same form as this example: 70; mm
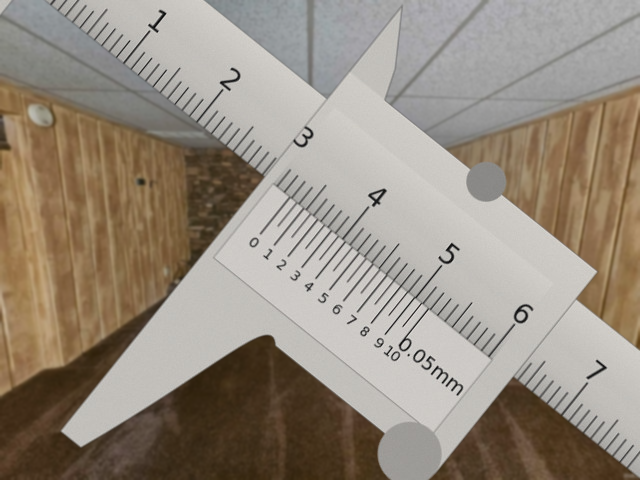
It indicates 32.8; mm
